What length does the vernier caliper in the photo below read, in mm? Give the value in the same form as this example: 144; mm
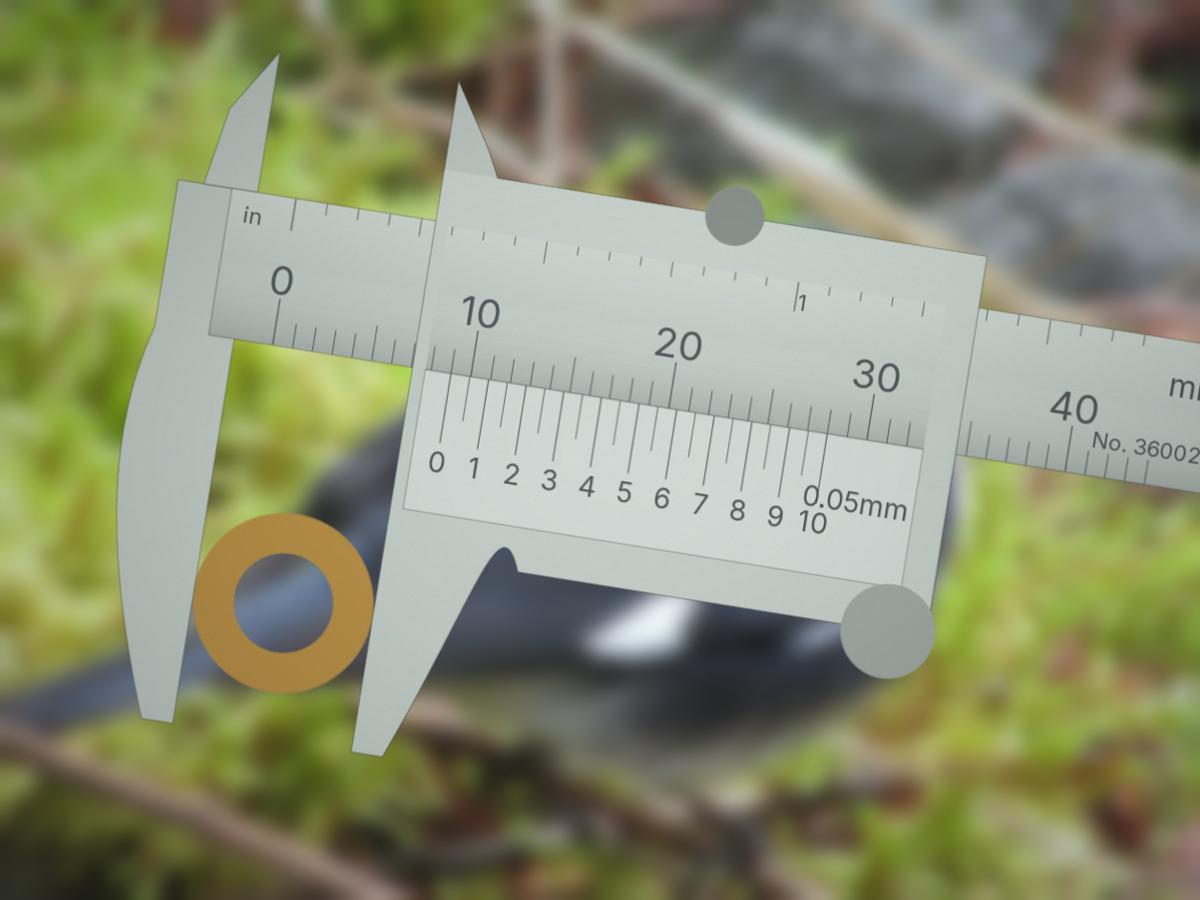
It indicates 9.0; mm
